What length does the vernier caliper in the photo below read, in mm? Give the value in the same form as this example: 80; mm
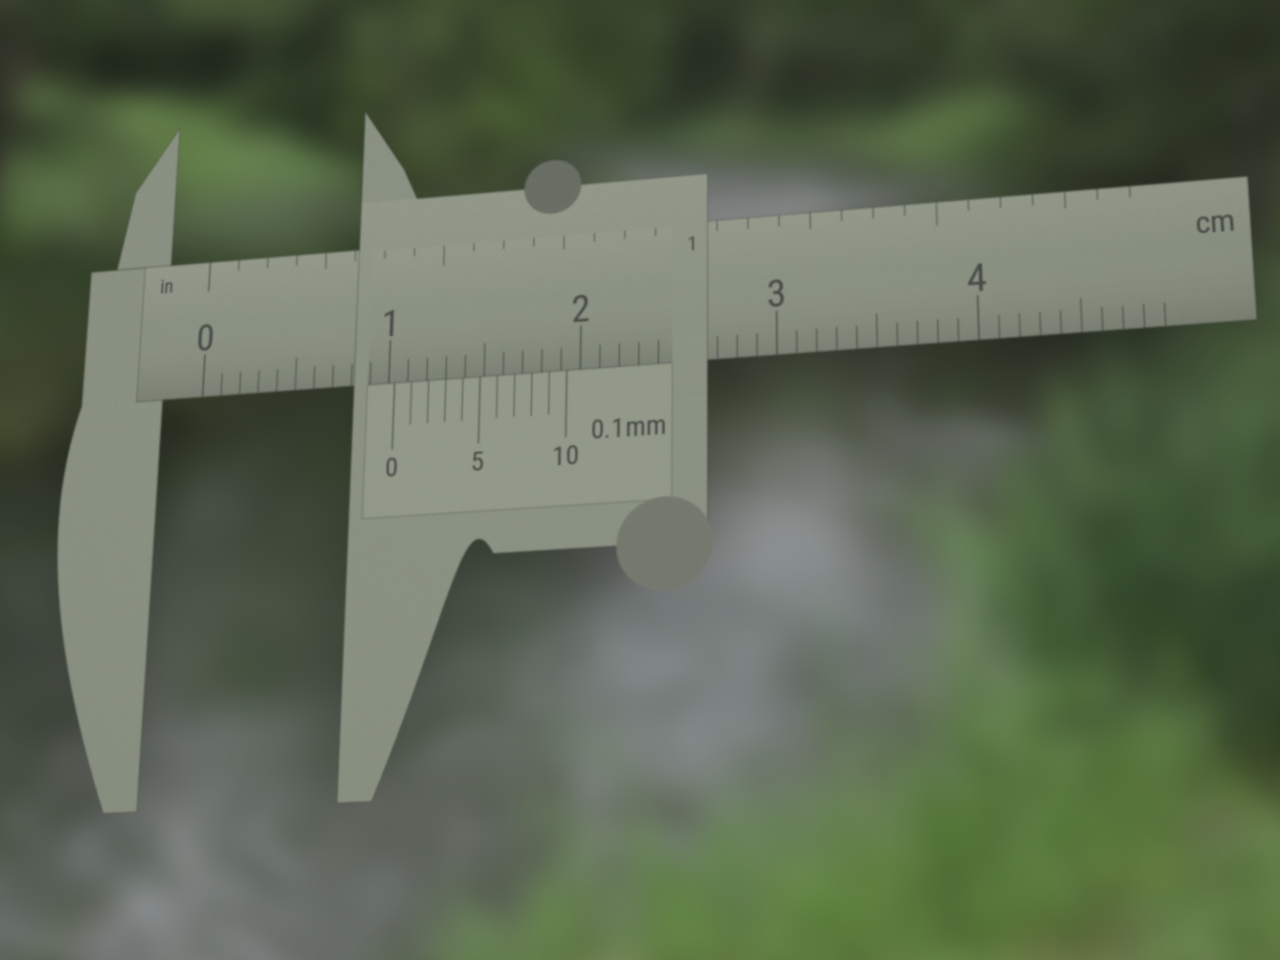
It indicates 10.3; mm
